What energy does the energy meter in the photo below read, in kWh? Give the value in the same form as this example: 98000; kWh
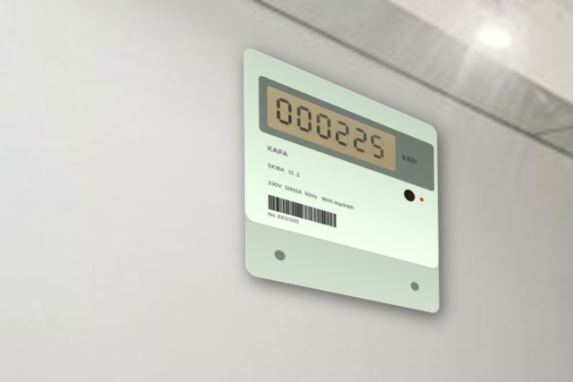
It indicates 225; kWh
